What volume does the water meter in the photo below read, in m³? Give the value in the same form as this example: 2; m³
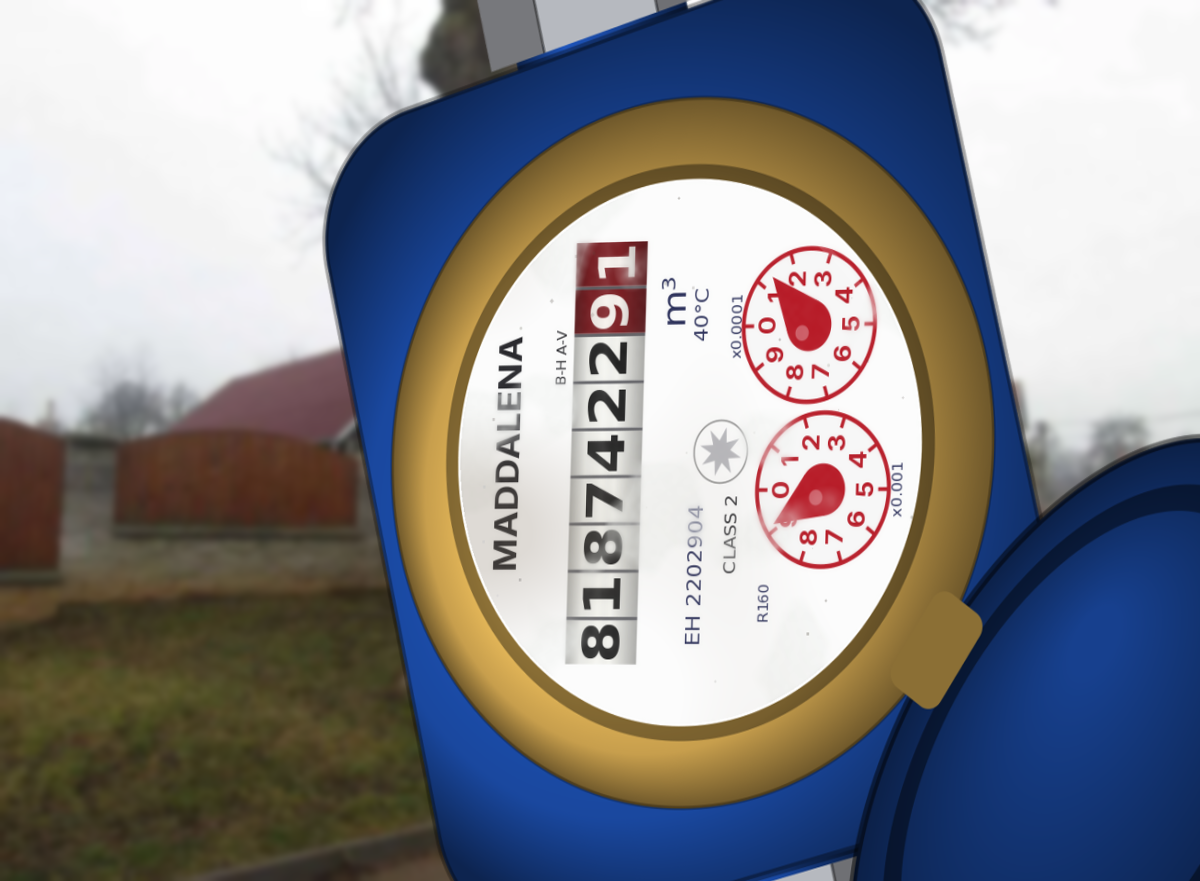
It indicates 8187422.9091; m³
